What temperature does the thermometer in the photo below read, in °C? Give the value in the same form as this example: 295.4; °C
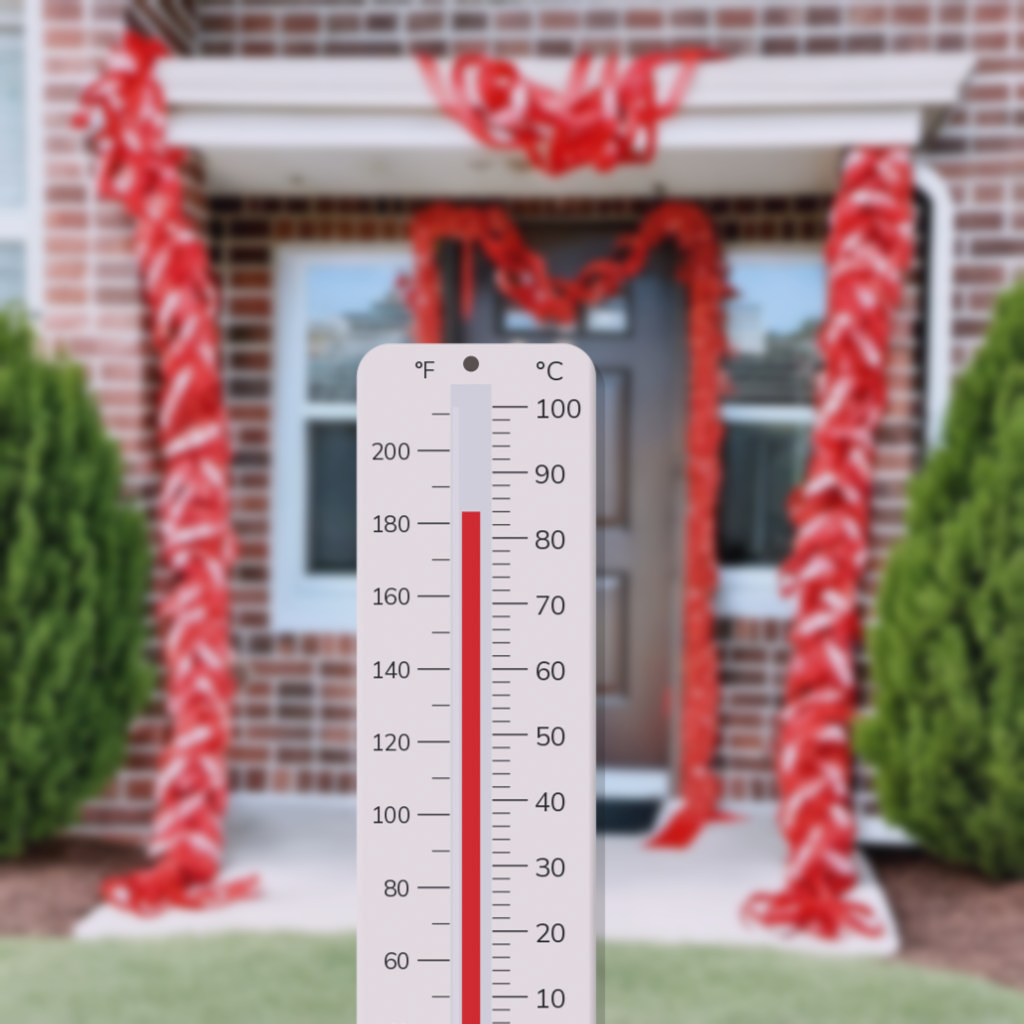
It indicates 84; °C
